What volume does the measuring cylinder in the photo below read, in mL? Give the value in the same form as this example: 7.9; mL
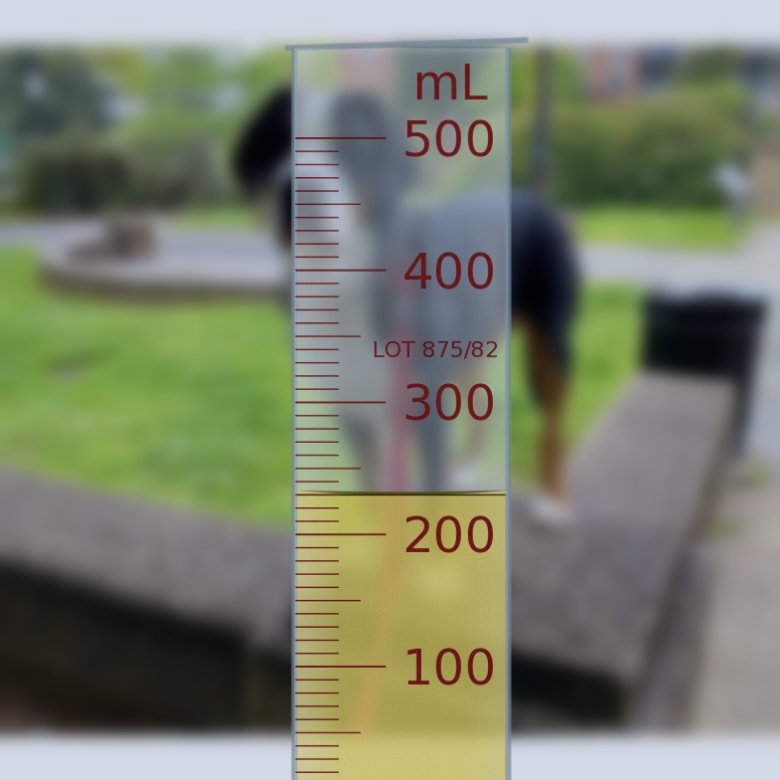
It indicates 230; mL
